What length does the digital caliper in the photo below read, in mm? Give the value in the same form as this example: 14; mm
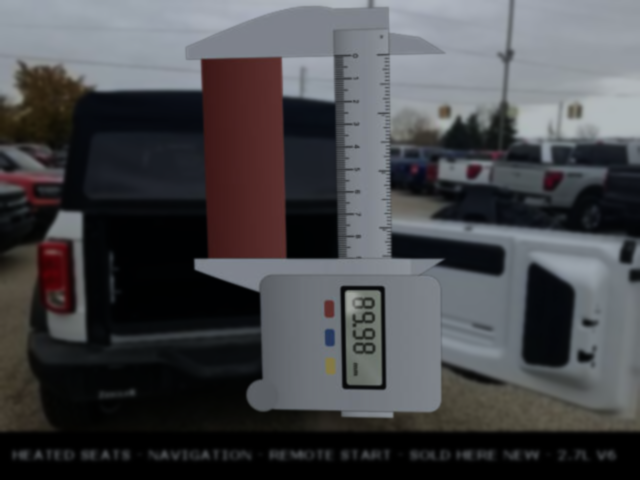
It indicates 89.98; mm
